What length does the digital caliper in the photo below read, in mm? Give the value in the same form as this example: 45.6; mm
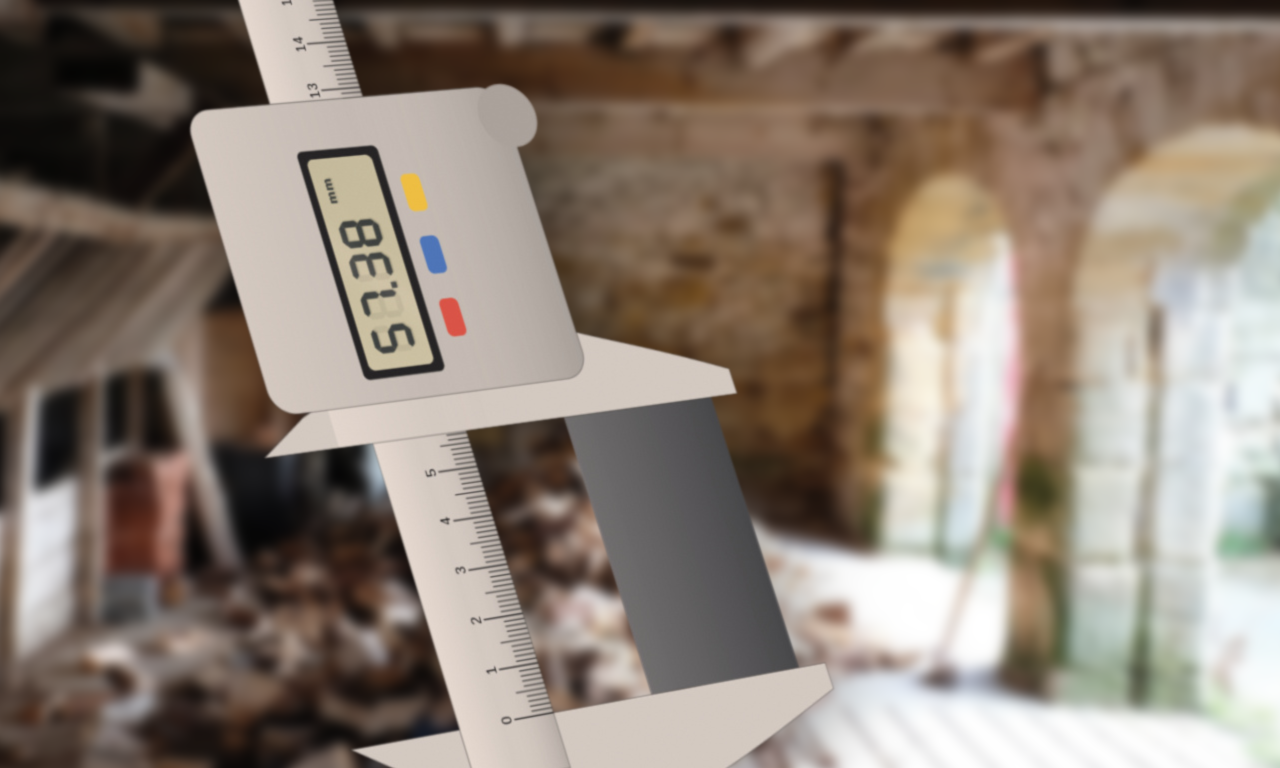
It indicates 57.38; mm
